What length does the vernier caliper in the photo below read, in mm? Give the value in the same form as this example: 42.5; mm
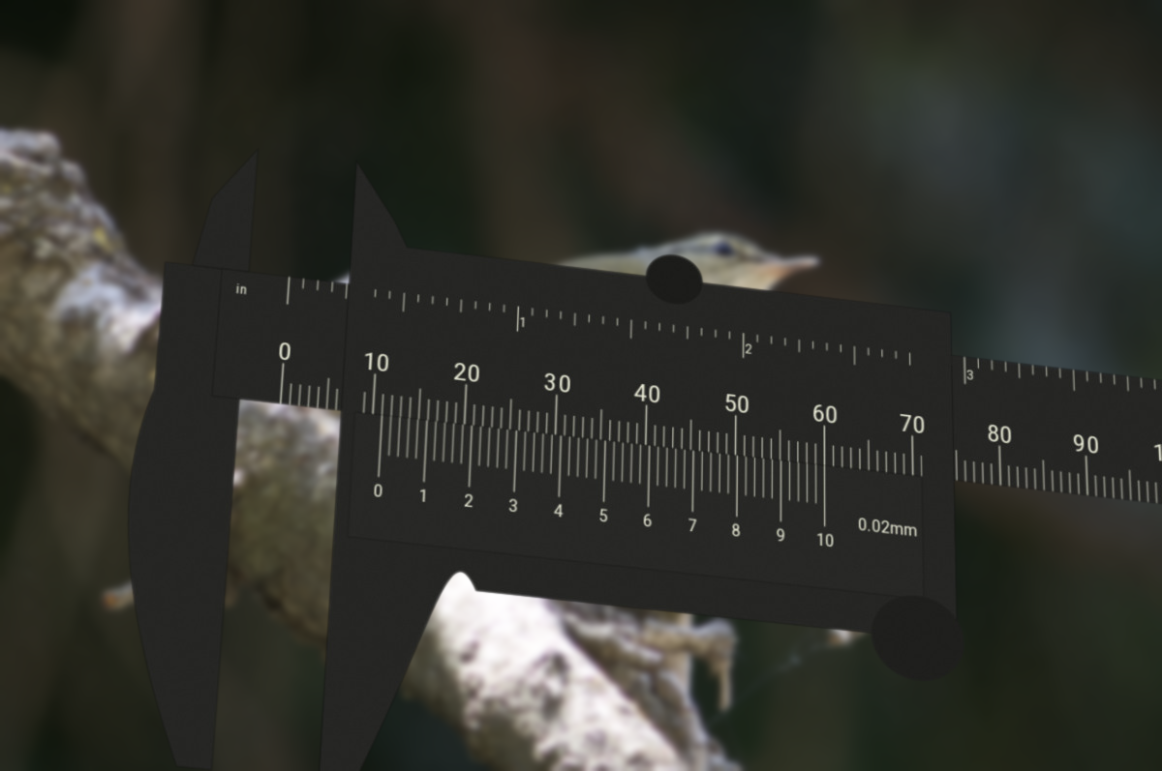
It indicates 11.0; mm
